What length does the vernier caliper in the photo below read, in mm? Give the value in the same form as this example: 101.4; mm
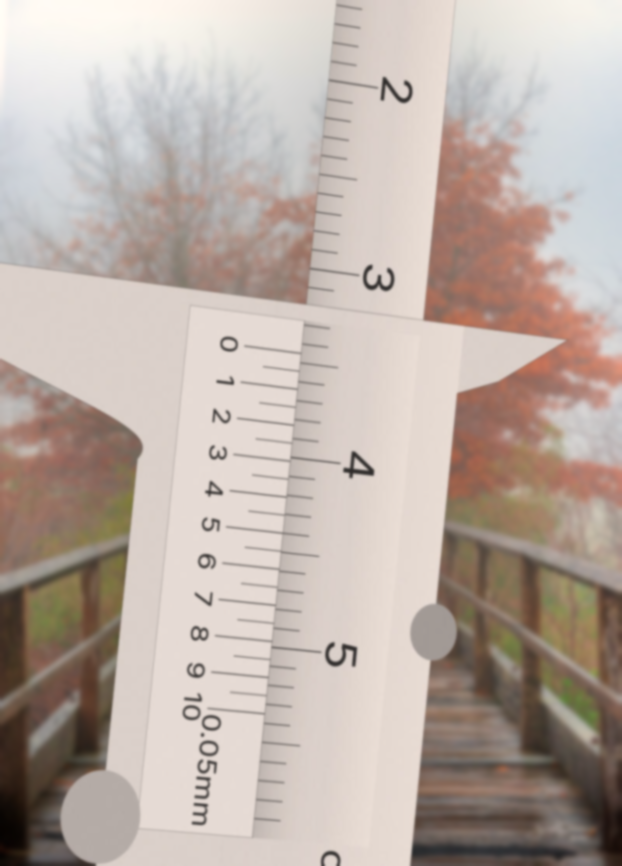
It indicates 34.5; mm
